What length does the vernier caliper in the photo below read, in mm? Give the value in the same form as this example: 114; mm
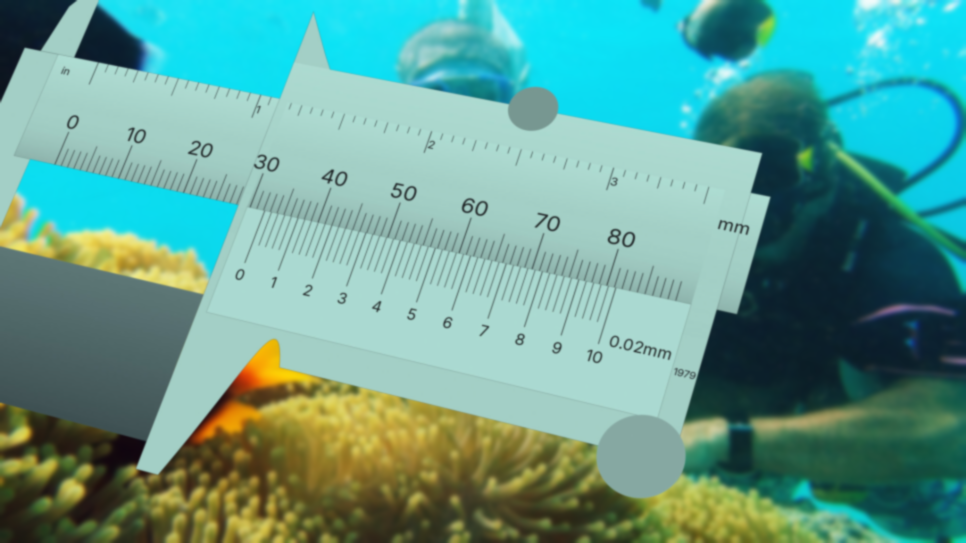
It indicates 32.2; mm
